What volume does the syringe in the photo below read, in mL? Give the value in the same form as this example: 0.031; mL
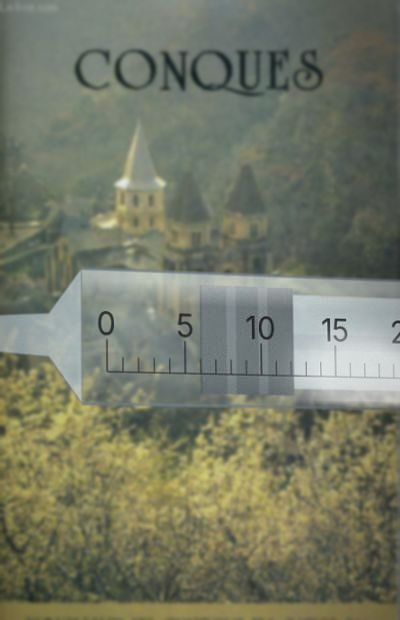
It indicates 6; mL
